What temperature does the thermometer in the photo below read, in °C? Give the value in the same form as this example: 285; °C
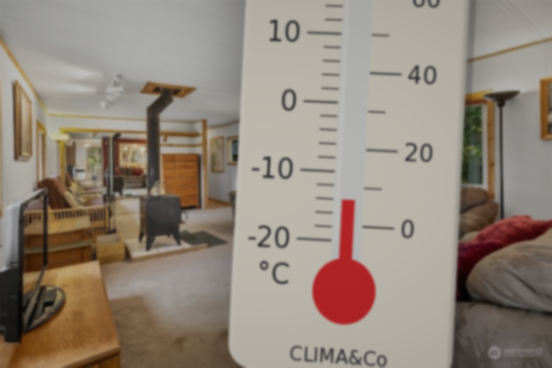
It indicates -14; °C
